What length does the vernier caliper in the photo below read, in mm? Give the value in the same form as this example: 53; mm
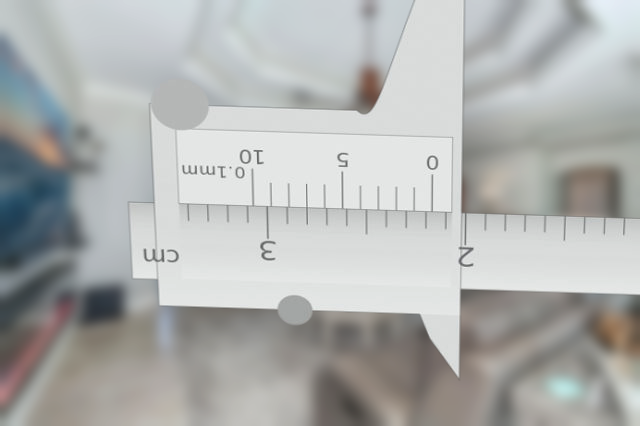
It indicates 21.7; mm
